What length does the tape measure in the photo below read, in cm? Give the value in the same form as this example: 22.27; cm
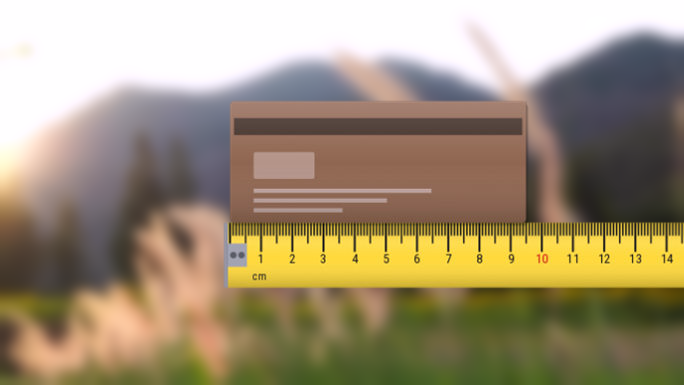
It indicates 9.5; cm
